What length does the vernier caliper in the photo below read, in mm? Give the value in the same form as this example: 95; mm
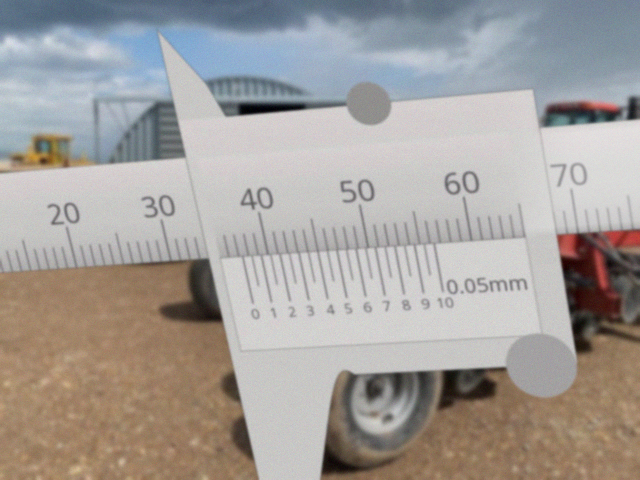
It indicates 37.4; mm
